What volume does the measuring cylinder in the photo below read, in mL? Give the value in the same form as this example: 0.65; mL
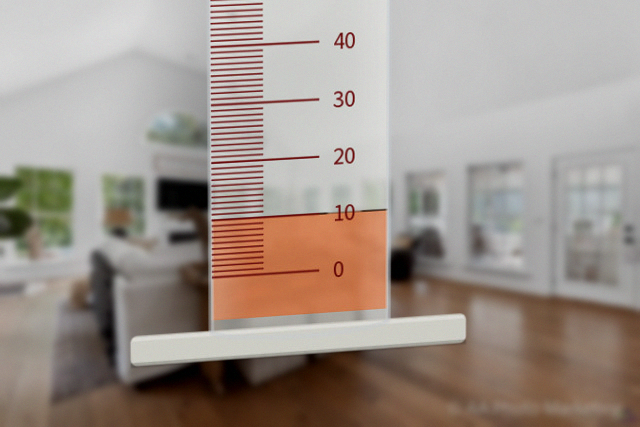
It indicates 10; mL
